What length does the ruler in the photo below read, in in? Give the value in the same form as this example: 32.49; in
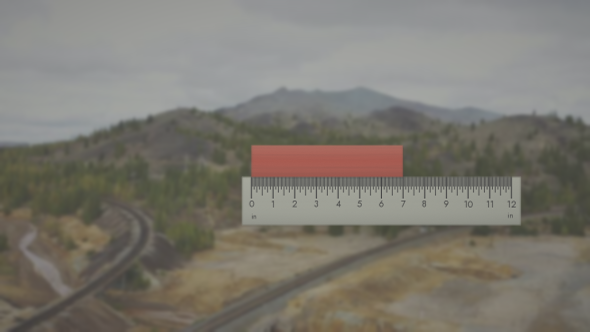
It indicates 7; in
